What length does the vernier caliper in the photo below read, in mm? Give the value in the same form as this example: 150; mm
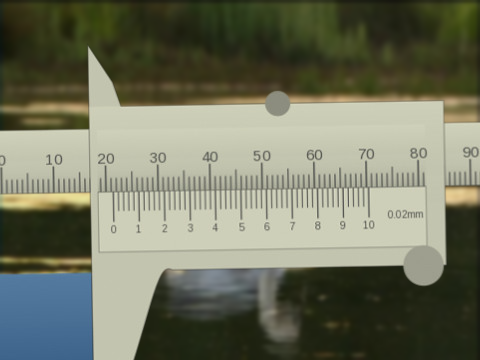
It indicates 21.4; mm
